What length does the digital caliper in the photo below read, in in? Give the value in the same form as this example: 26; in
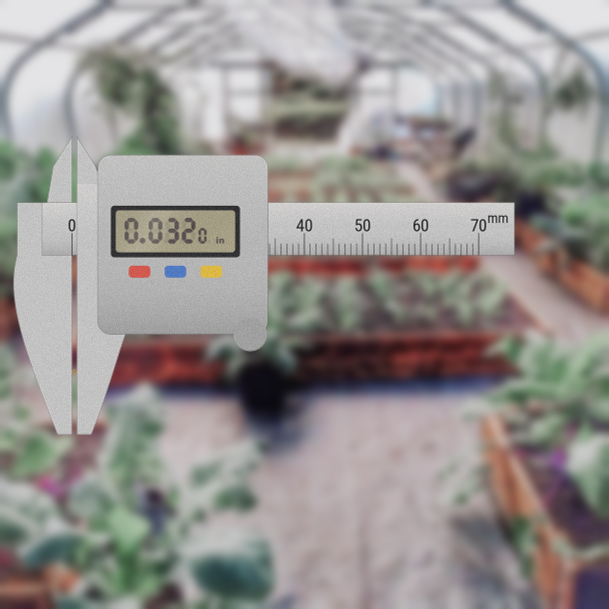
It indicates 0.0320; in
